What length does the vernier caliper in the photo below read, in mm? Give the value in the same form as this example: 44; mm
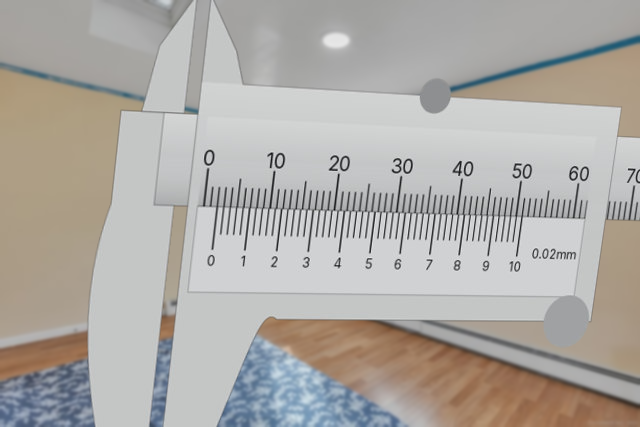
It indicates 2.0; mm
